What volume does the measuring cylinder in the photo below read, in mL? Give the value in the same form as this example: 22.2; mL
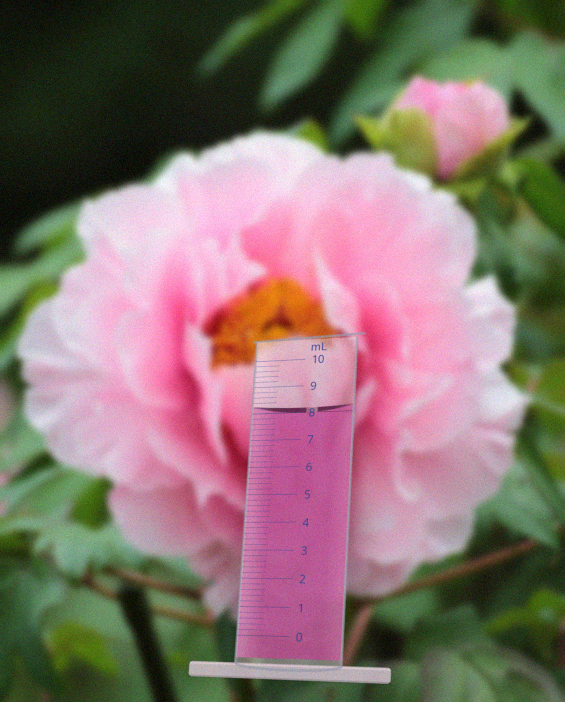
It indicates 8; mL
